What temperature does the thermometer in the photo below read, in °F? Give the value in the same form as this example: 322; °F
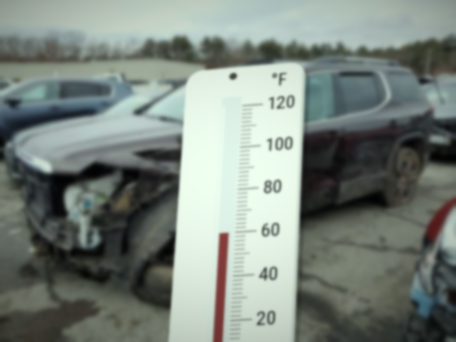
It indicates 60; °F
